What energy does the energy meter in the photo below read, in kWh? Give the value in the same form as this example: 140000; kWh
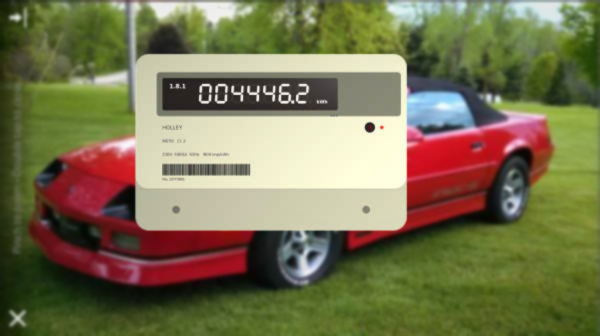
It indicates 4446.2; kWh
